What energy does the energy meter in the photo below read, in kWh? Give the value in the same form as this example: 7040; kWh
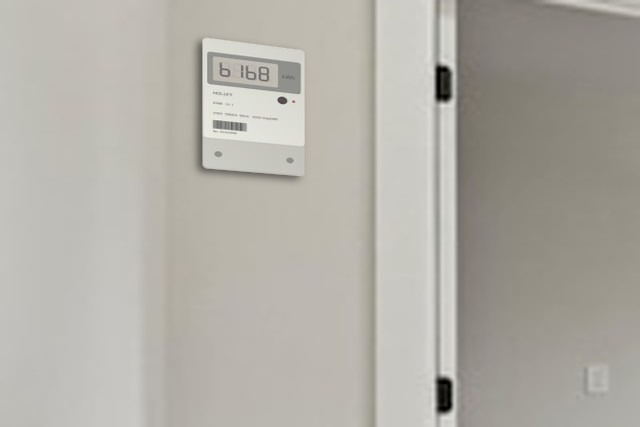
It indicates 6168; kWh
